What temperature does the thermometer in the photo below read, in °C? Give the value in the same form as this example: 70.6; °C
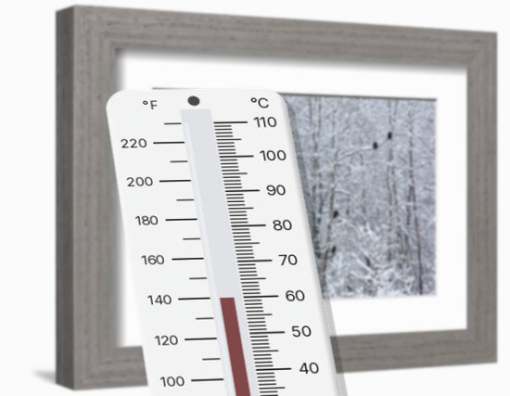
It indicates 60; °C
